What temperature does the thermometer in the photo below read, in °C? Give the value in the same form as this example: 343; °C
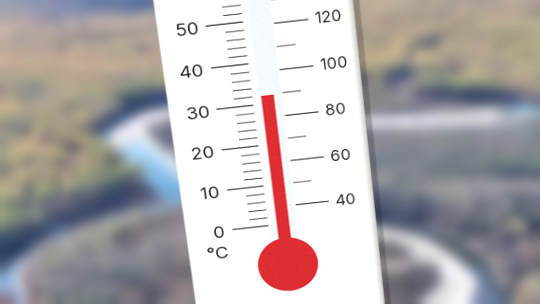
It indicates 32; °C
